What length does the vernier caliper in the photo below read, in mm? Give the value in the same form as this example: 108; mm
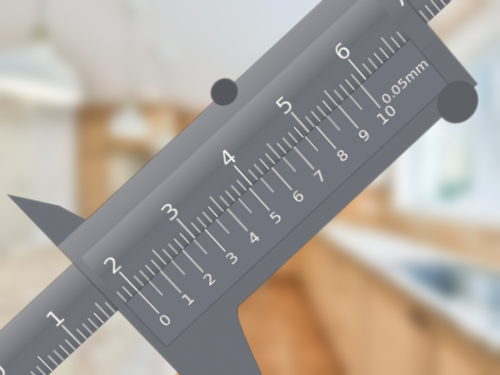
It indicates 20.0; mm
